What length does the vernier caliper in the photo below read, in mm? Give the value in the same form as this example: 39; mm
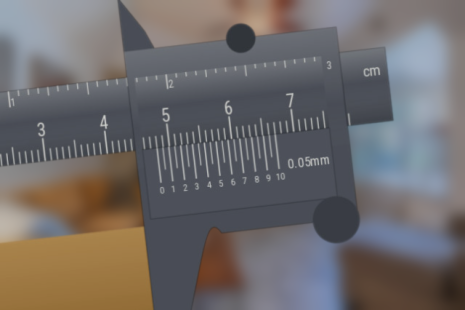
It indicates 48.0; mm
